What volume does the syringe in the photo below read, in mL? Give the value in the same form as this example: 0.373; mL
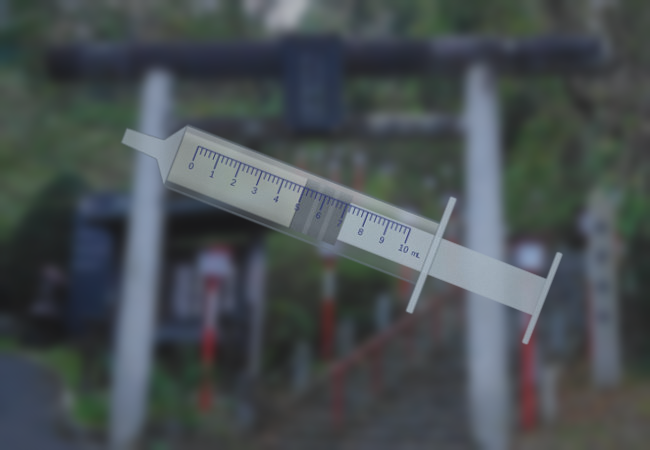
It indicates 5; mL
